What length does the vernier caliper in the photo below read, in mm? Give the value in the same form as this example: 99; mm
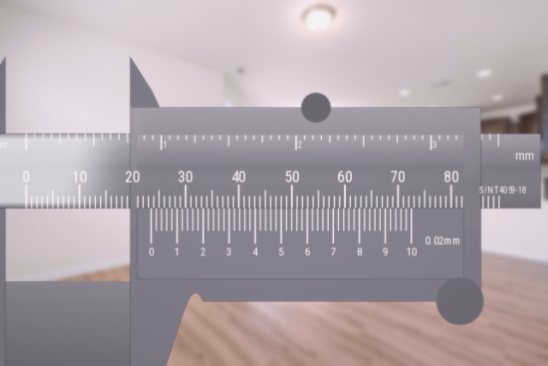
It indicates 23.5; mm
